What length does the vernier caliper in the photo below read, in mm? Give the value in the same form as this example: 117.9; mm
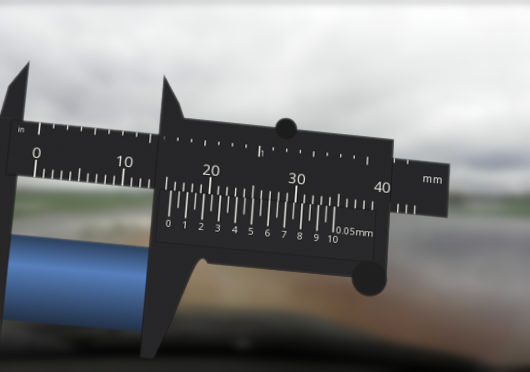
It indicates 15.6; mm
